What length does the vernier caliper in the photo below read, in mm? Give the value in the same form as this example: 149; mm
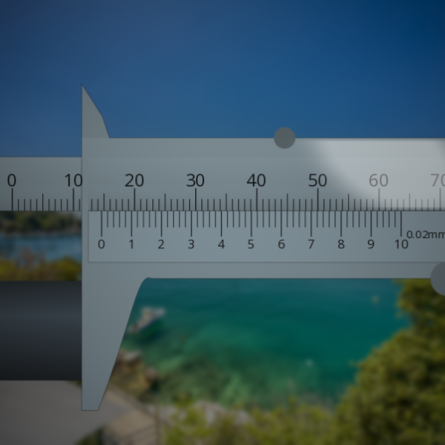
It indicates 14.6; mm
